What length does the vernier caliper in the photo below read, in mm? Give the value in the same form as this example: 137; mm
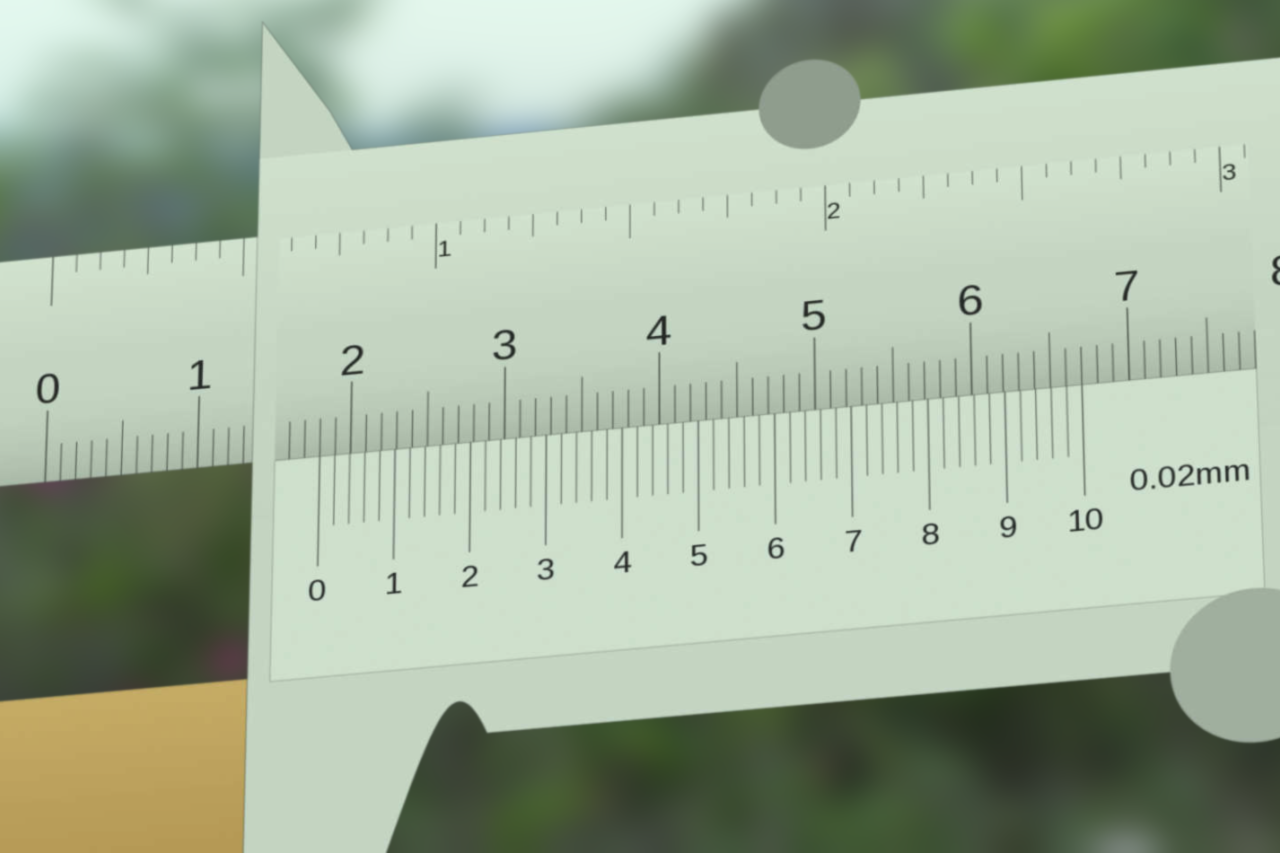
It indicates 18.0; mm
